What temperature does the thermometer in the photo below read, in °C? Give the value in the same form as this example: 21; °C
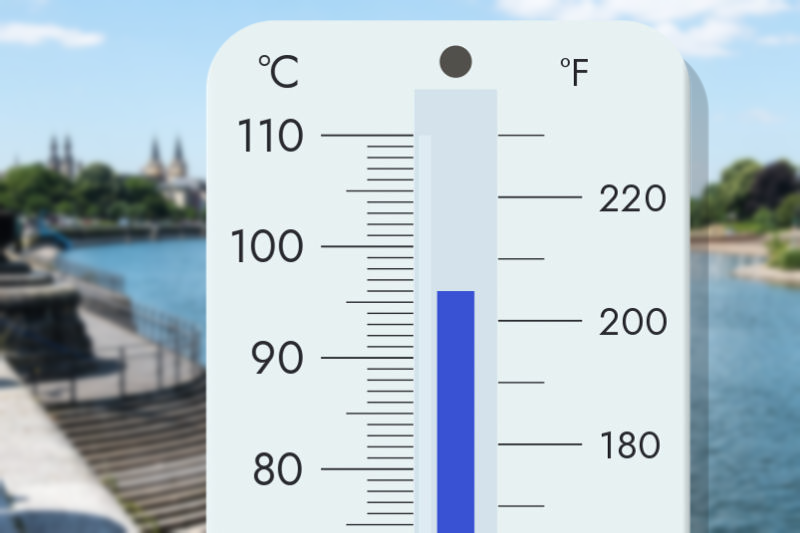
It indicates 96; °C
